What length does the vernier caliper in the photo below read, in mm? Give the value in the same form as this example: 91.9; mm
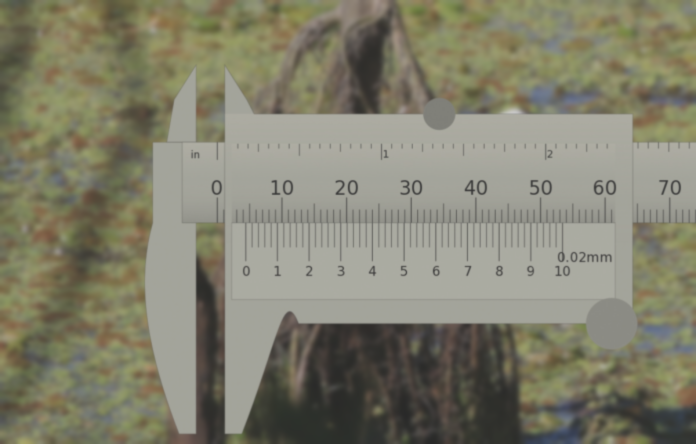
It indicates 4.4; mm
